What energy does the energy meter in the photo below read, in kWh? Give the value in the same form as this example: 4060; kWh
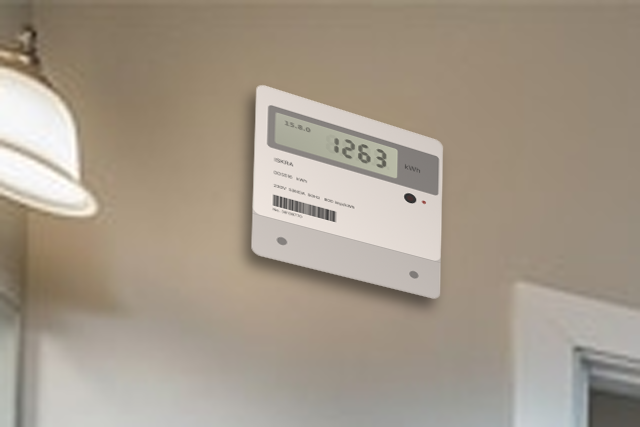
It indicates 1263; kWh
